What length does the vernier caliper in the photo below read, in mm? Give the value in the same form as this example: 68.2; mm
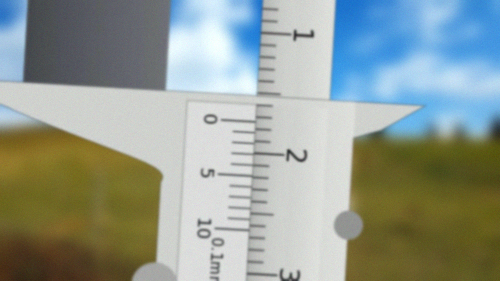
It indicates 17.4; mm
